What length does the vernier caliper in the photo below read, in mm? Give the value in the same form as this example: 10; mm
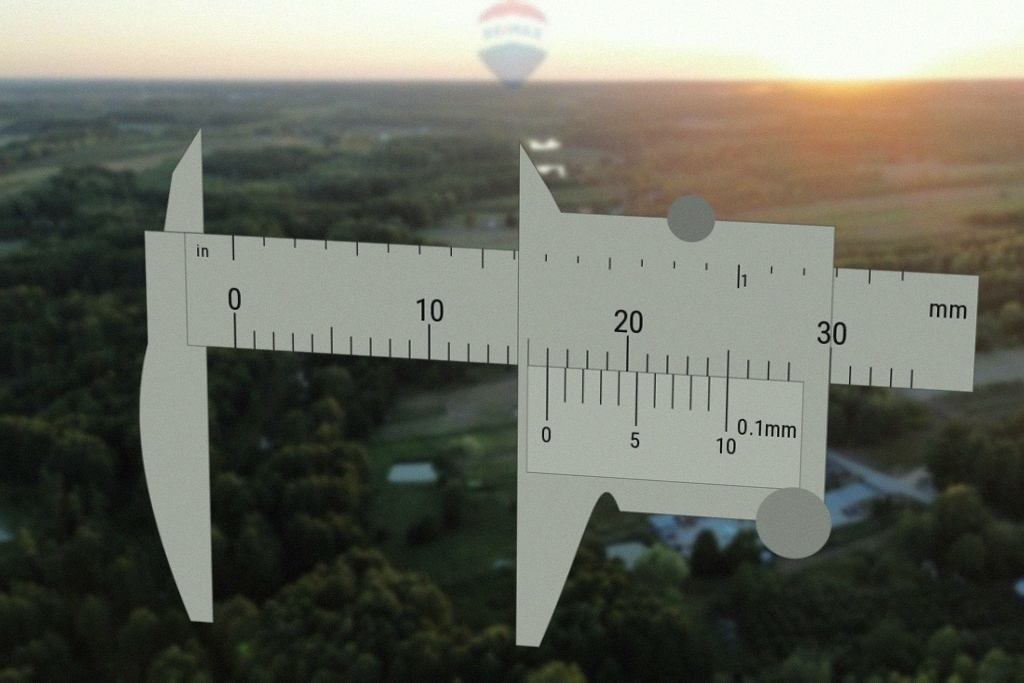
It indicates 16.0; mm
